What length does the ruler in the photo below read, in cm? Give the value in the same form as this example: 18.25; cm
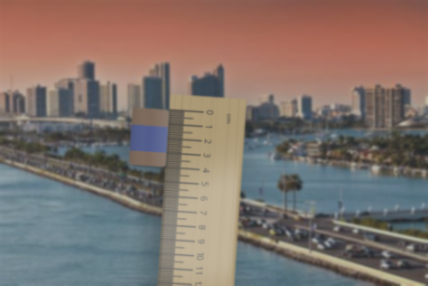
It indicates 4; cm
